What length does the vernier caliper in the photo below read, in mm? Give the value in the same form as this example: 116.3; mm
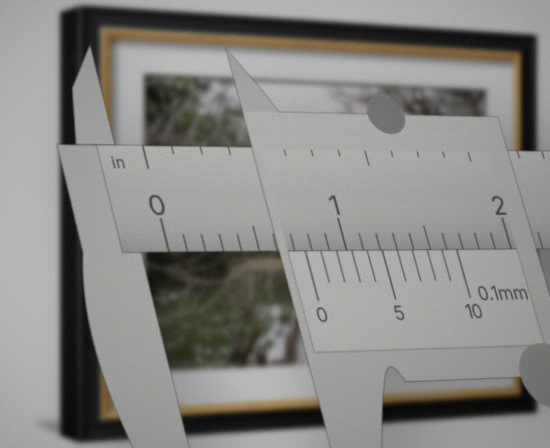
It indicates 7.6; mm
